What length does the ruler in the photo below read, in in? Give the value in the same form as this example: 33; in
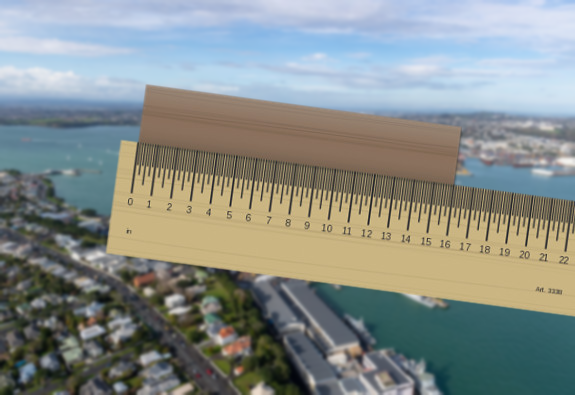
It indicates 16; in
